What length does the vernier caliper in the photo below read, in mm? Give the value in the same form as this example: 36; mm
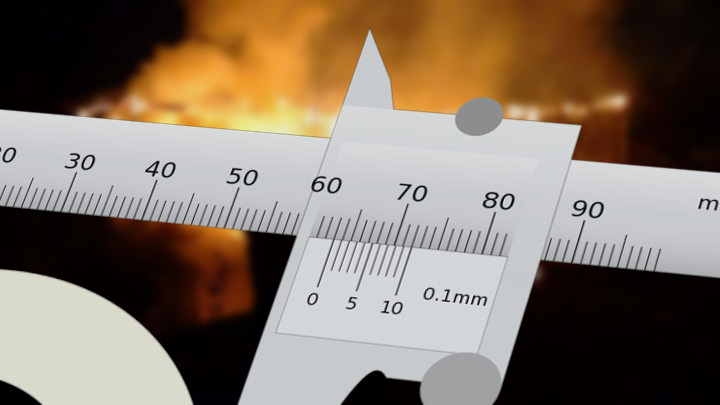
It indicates 63.0; mm
